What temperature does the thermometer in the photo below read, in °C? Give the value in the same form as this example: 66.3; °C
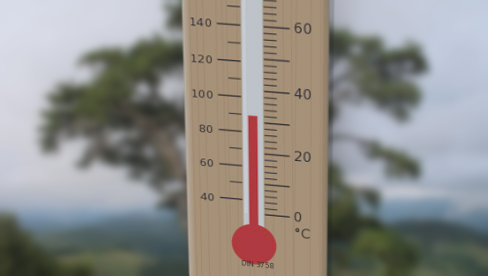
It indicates 32; °C
